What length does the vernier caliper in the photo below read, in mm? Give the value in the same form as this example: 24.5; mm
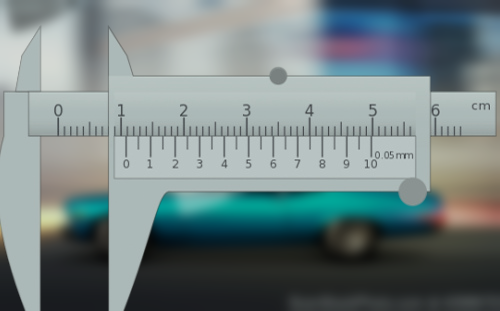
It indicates 10.8; mm
